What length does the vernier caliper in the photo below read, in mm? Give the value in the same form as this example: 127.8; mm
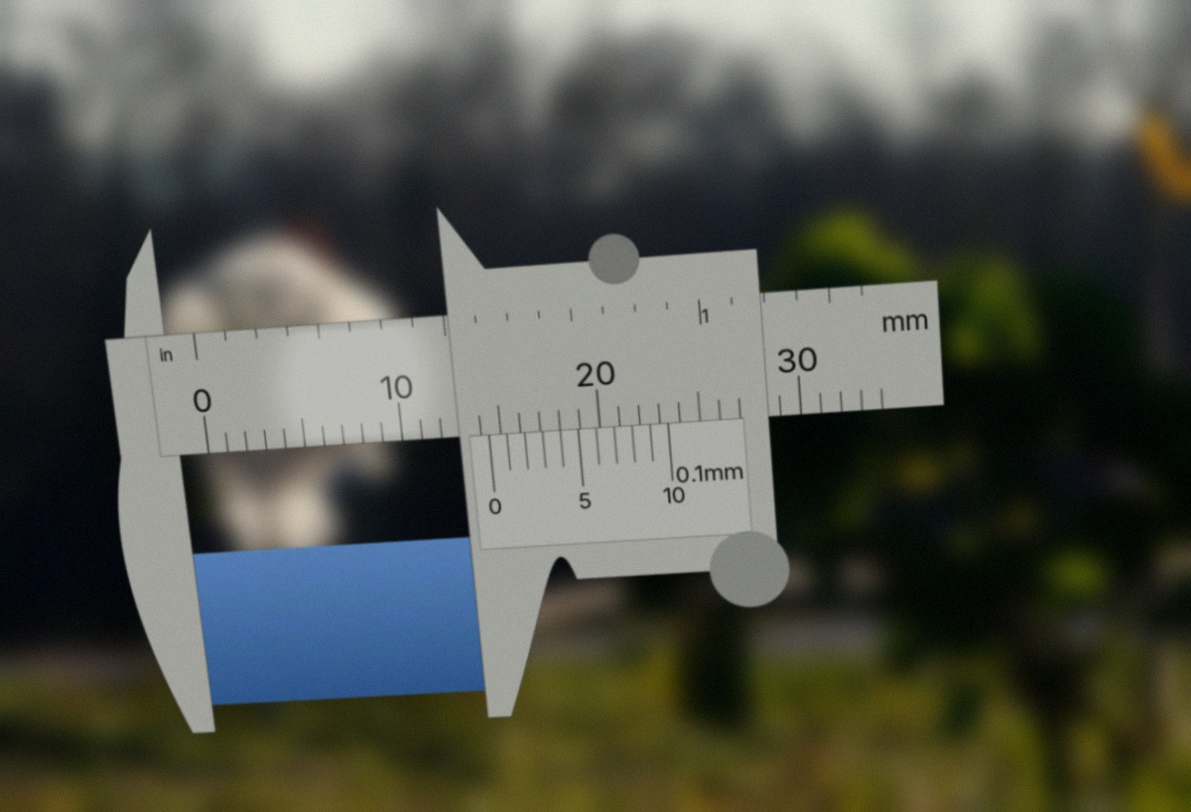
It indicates 14.4; mm
